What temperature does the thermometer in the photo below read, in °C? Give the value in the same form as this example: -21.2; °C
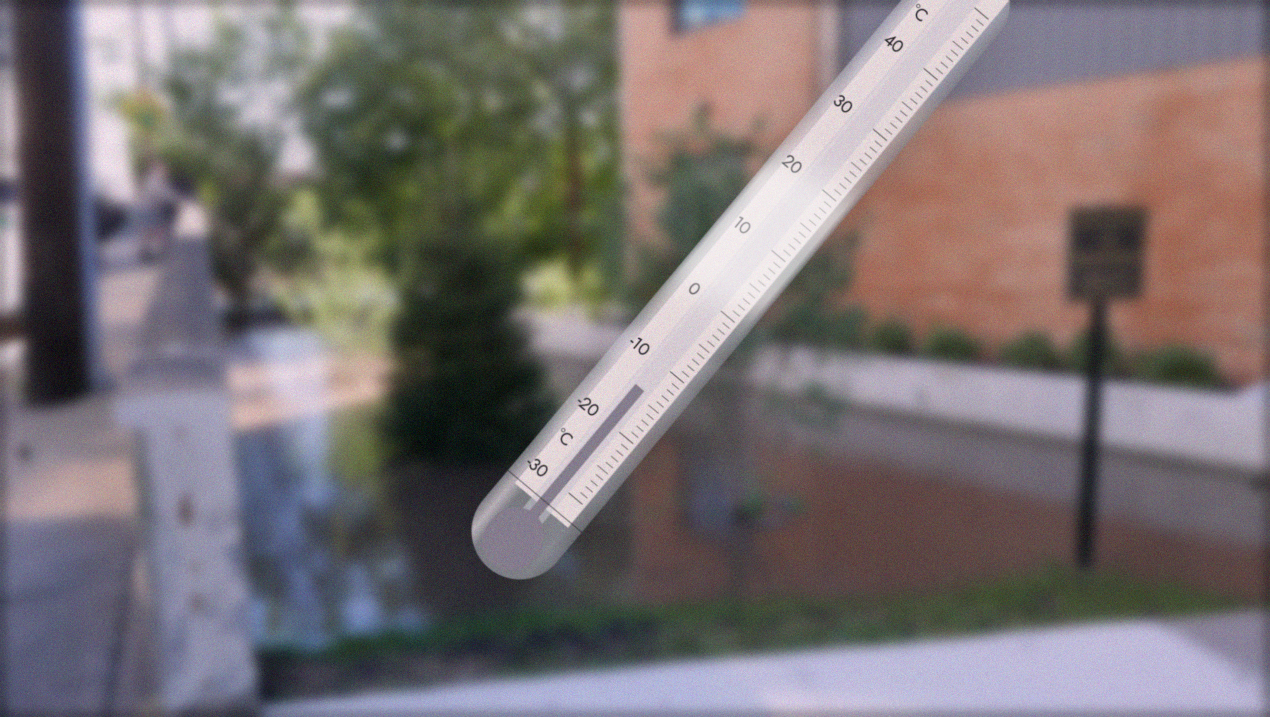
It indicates -14; °C
